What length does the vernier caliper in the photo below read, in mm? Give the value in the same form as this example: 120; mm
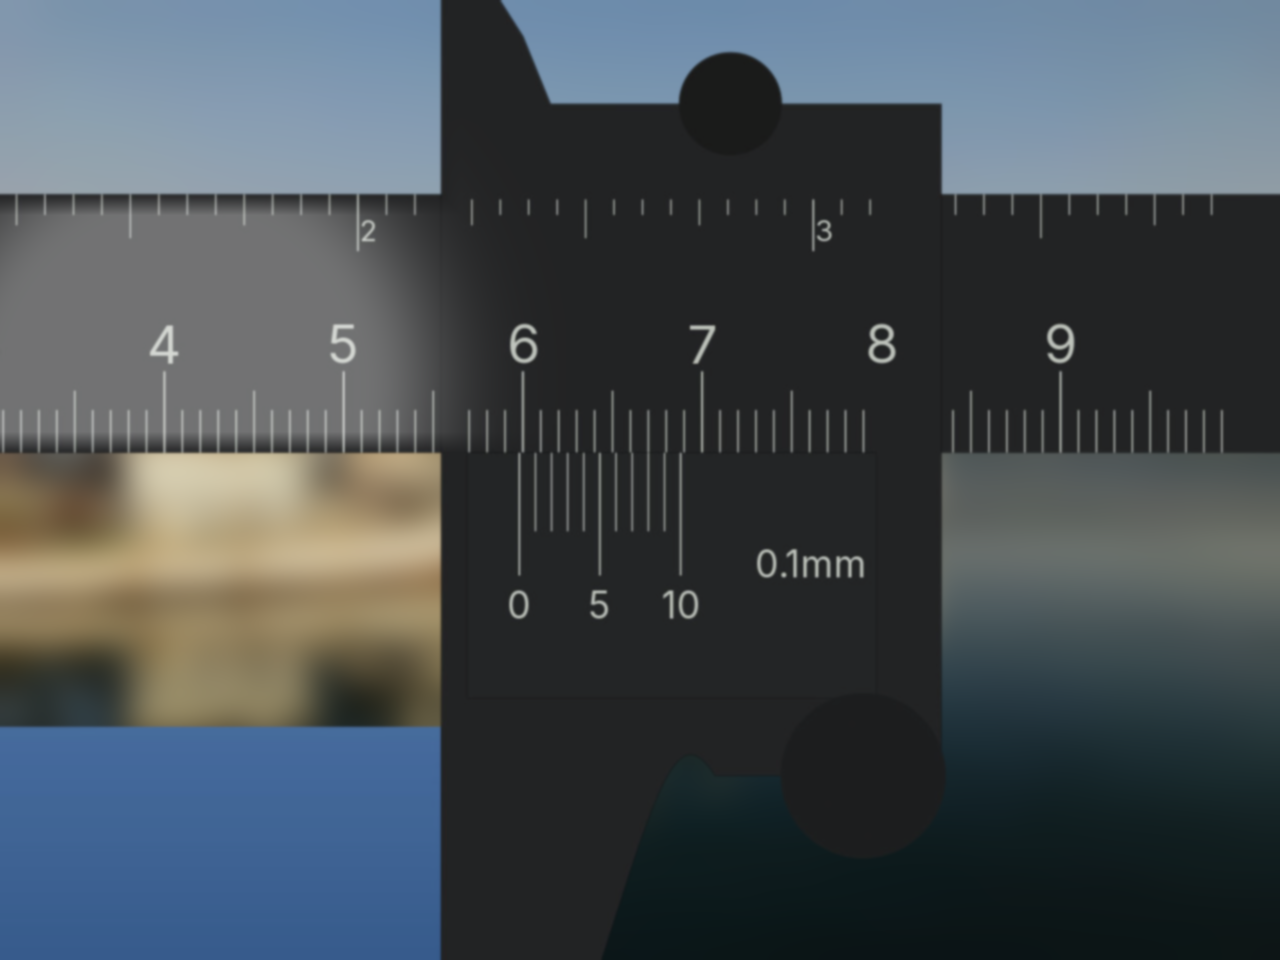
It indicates 59.8; mm
